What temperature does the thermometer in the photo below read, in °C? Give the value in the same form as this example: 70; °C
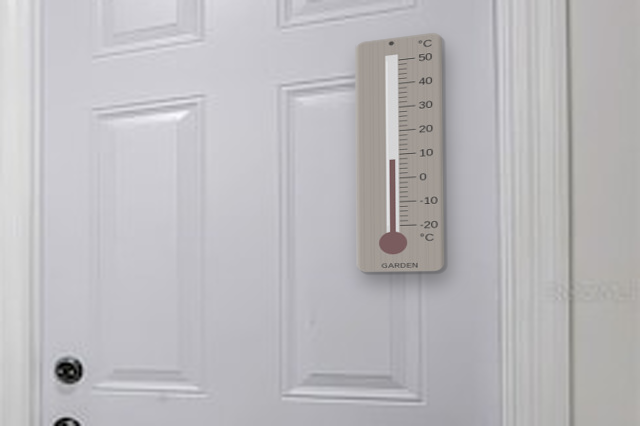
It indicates 8; °C
